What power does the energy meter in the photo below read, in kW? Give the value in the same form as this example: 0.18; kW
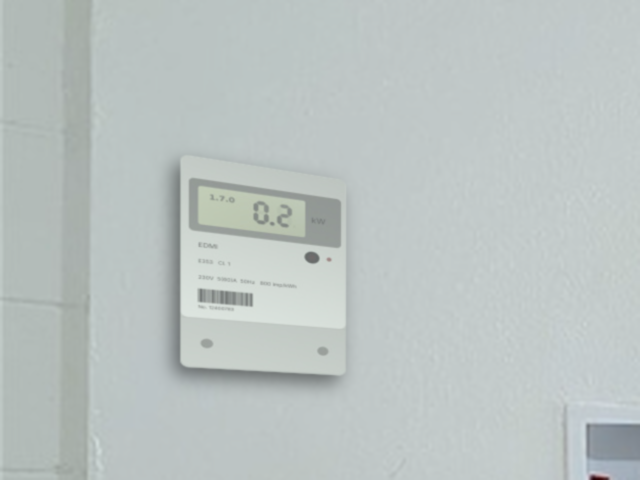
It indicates 0.2; kW
